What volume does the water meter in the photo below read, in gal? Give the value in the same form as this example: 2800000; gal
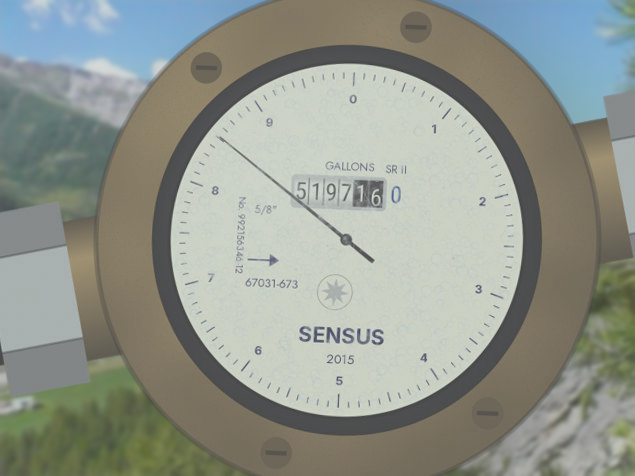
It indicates 5197158.5; gal
